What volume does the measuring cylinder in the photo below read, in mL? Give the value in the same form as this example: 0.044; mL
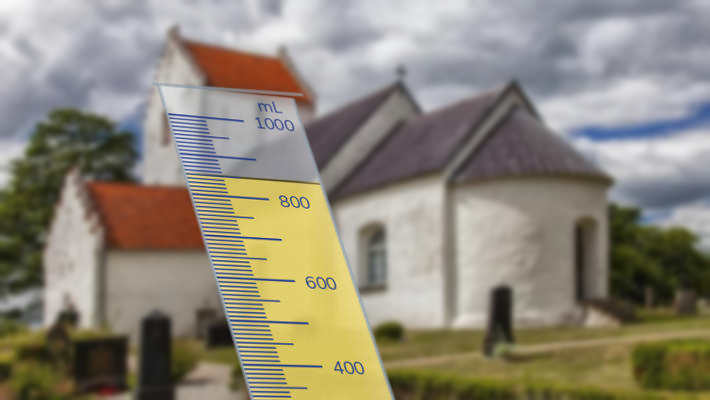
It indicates 850; mL
